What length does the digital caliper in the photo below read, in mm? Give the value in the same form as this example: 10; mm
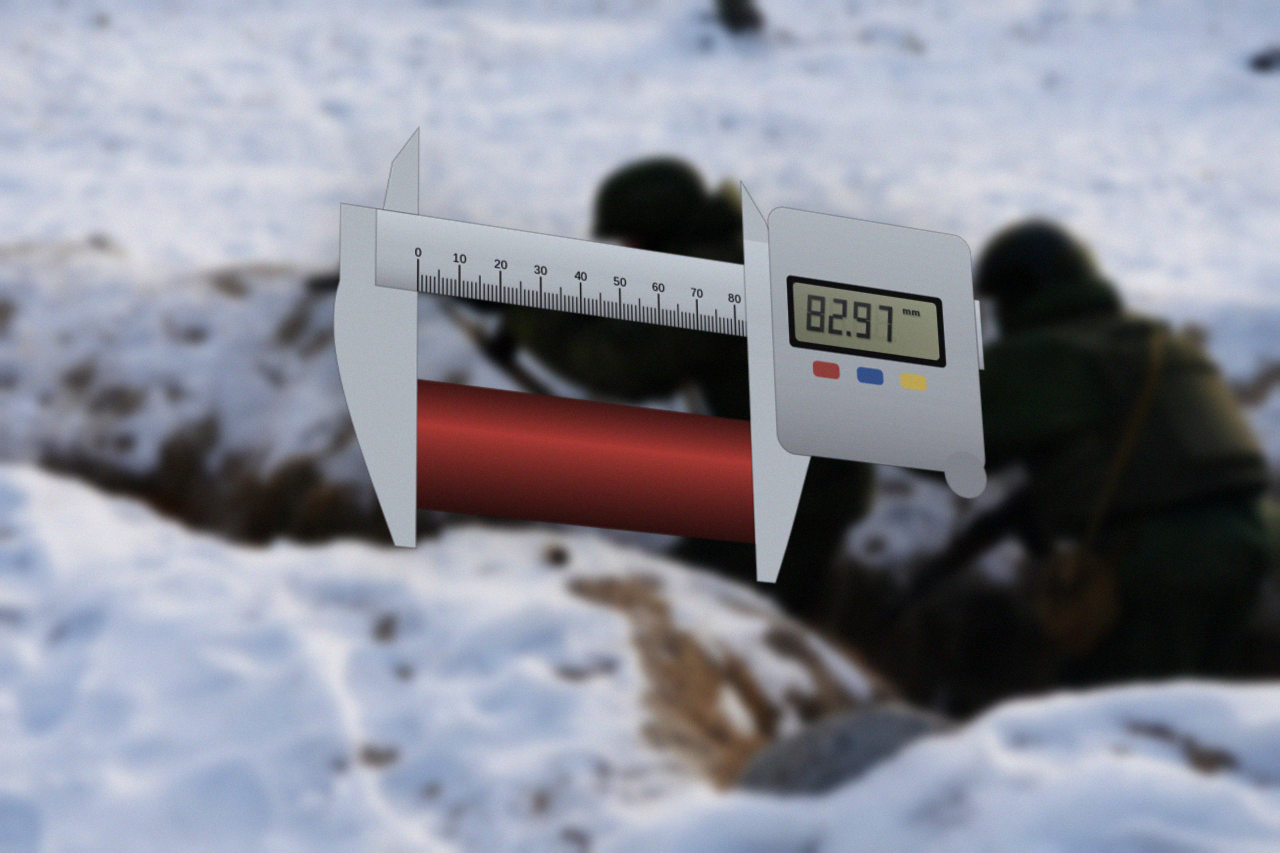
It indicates 82.97; mm
